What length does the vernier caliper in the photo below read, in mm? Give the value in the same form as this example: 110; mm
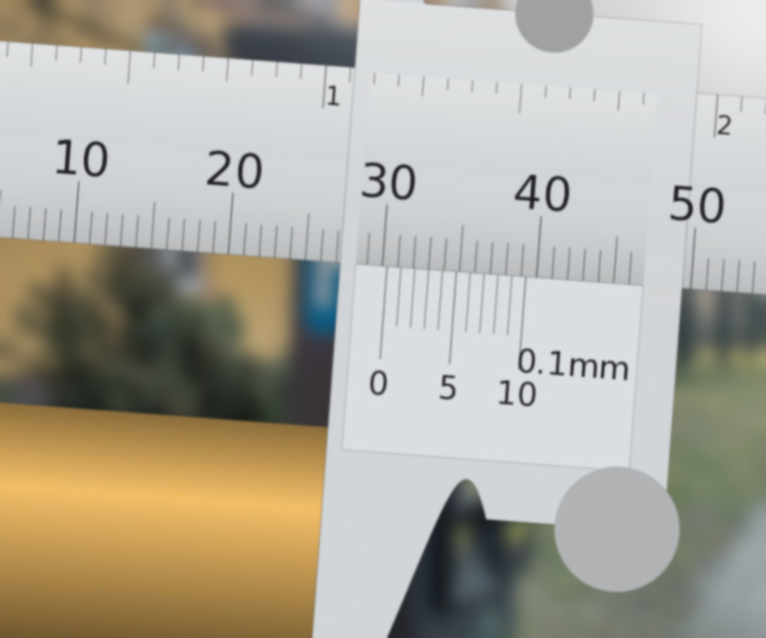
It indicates 30.3; mm
